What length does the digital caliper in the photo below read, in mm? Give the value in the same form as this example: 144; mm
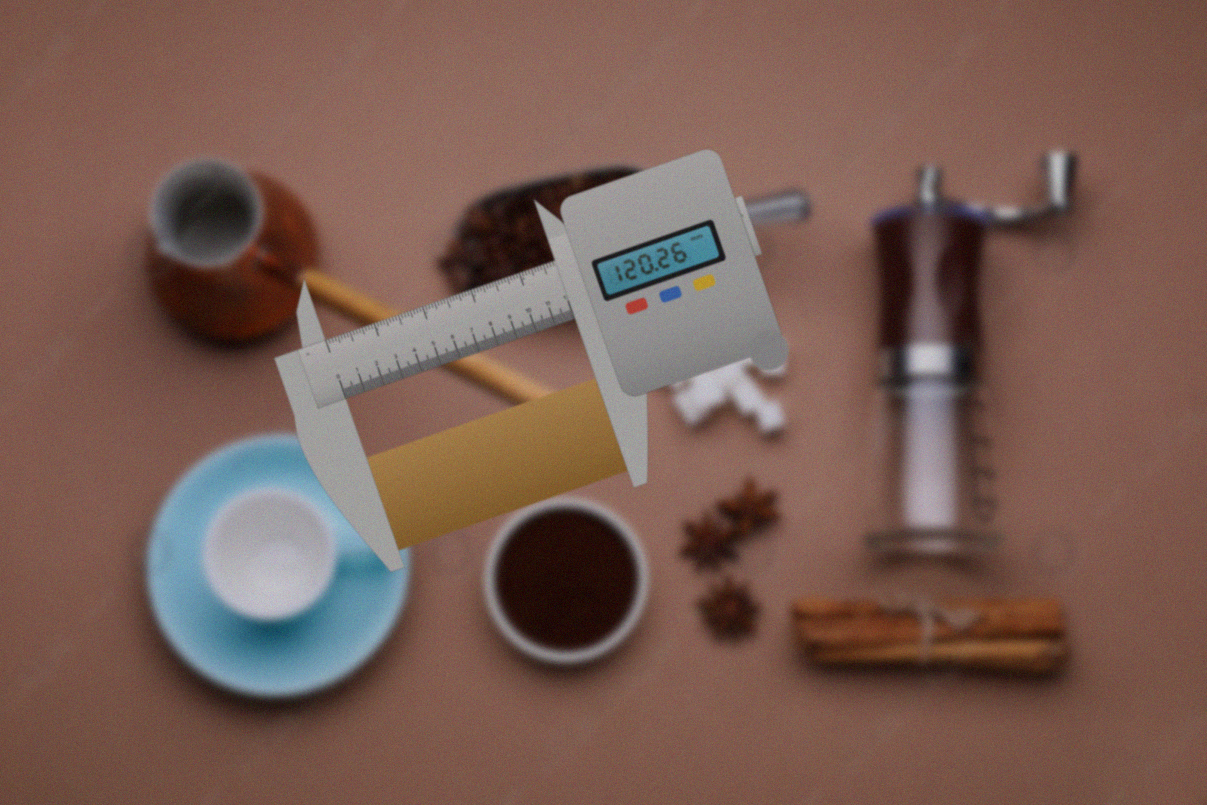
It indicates 120.26; mm
